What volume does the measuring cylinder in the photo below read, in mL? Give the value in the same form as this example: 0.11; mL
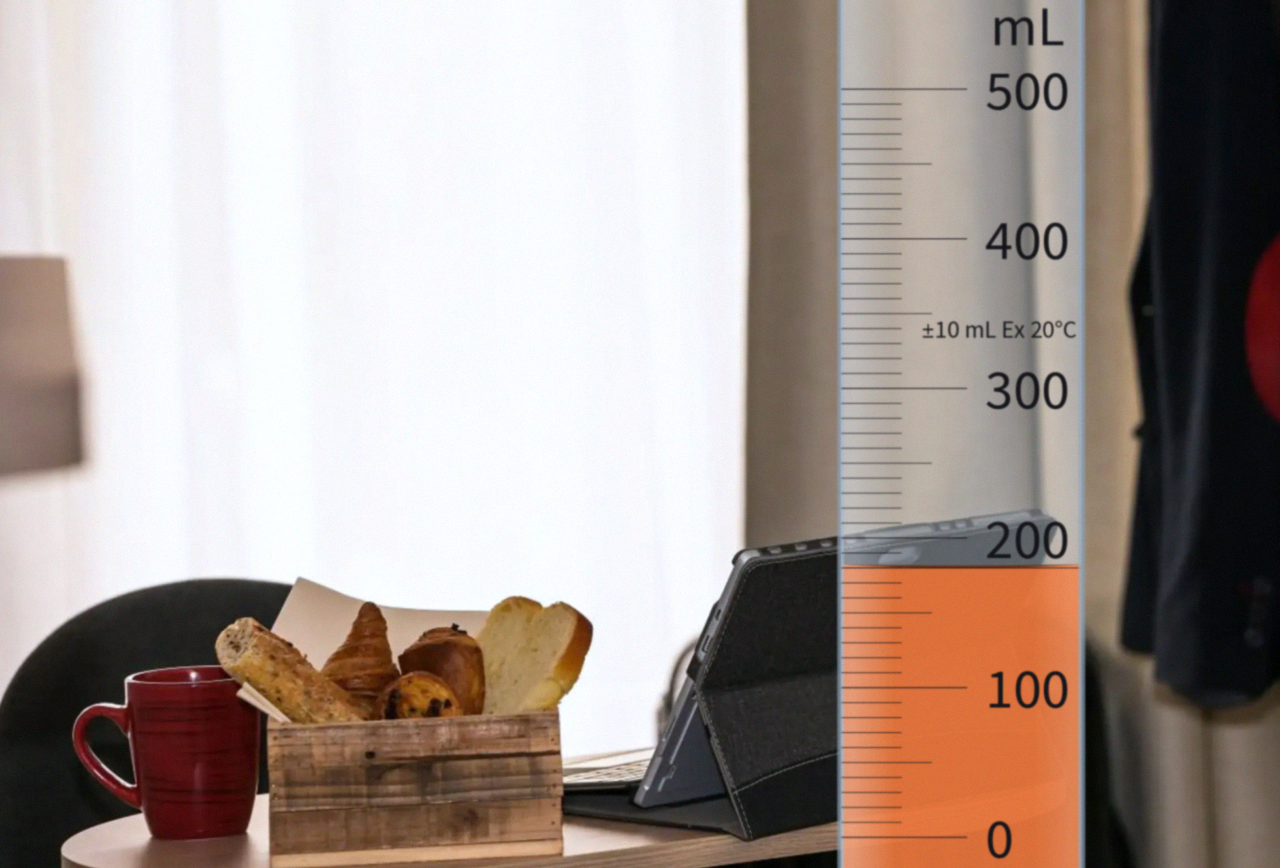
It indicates 180; mL
